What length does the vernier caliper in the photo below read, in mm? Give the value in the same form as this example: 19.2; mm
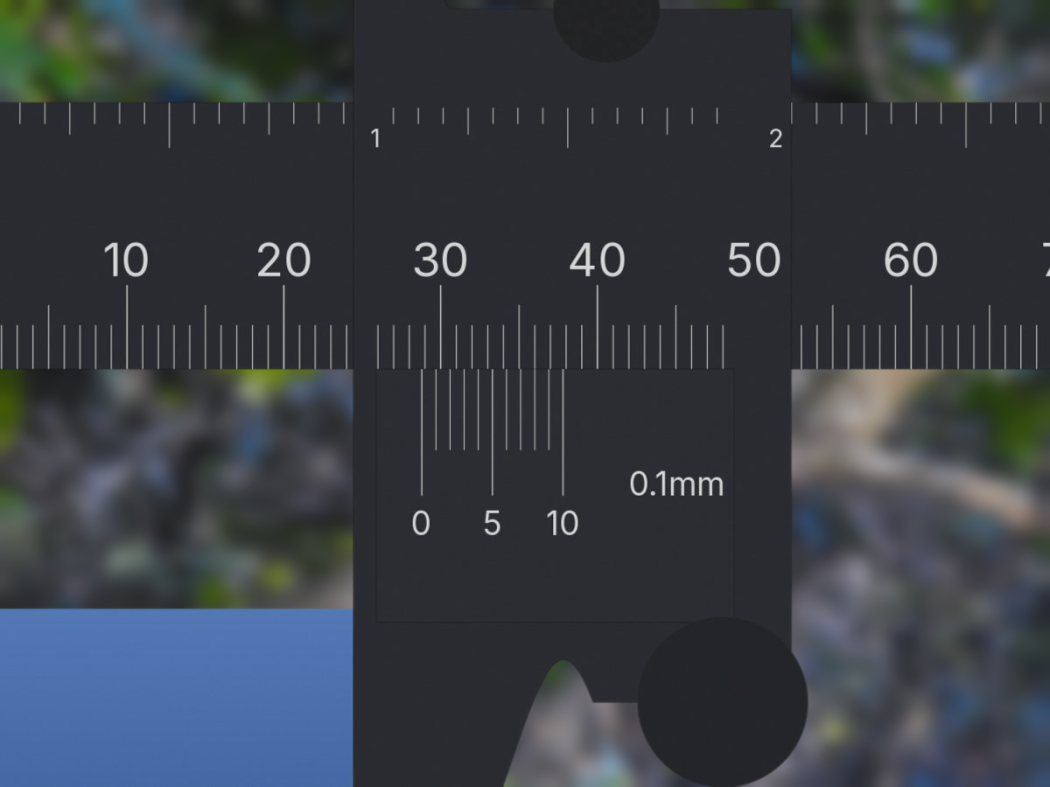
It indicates 28.8; mm
